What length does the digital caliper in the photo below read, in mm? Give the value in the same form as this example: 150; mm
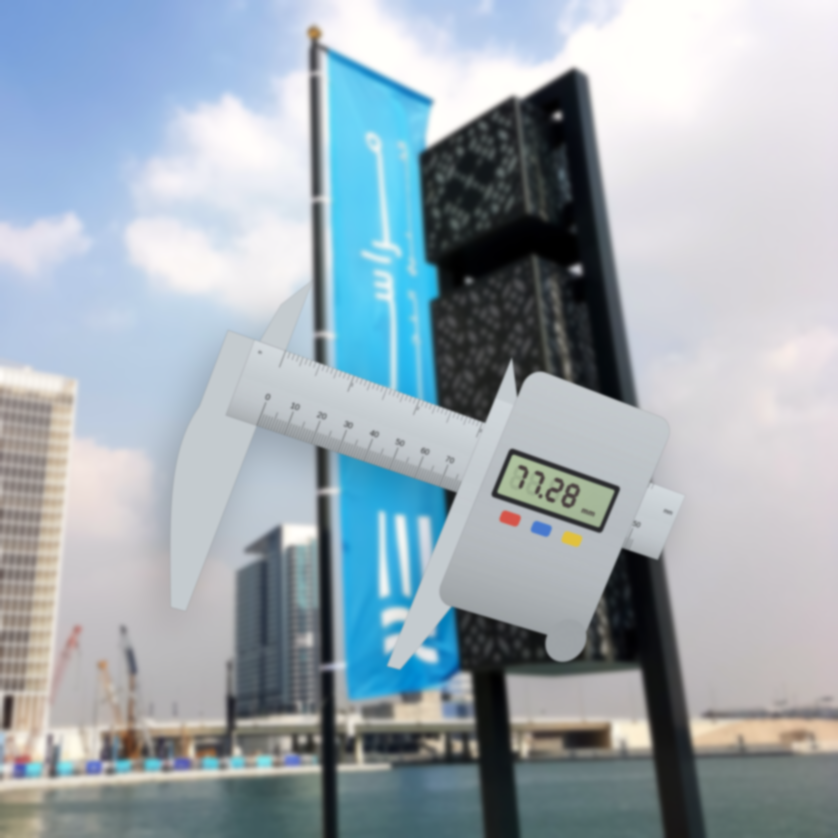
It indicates 77.28; mm
